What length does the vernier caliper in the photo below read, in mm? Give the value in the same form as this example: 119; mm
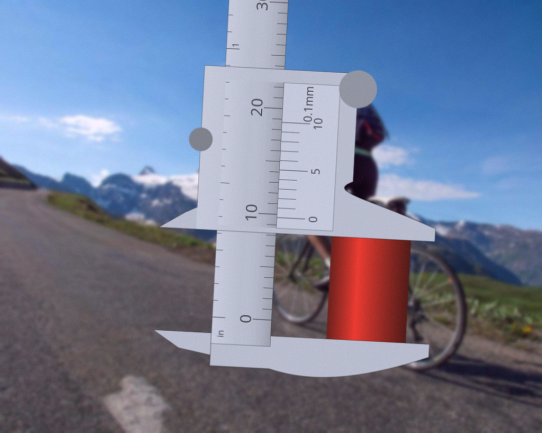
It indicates 9.7; mm
